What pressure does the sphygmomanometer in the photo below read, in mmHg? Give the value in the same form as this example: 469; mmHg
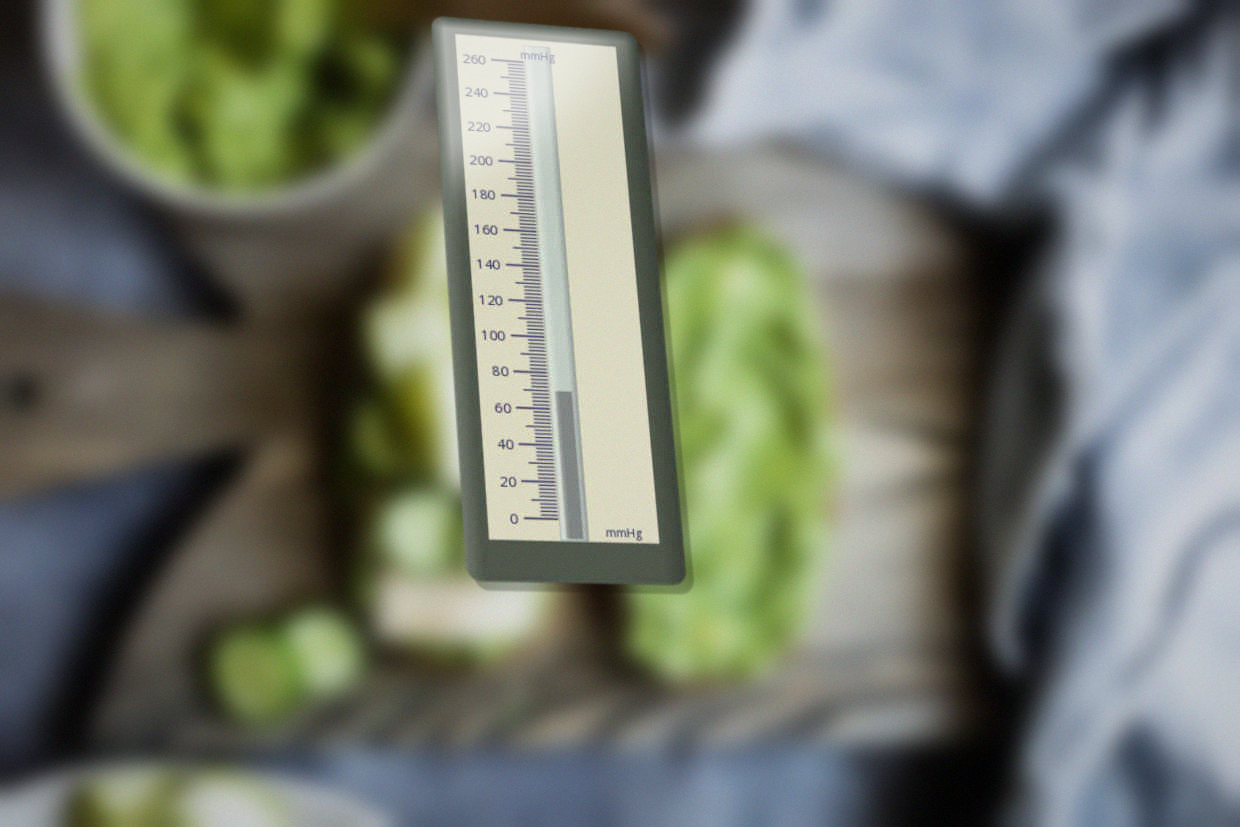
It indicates 70; mmHg
